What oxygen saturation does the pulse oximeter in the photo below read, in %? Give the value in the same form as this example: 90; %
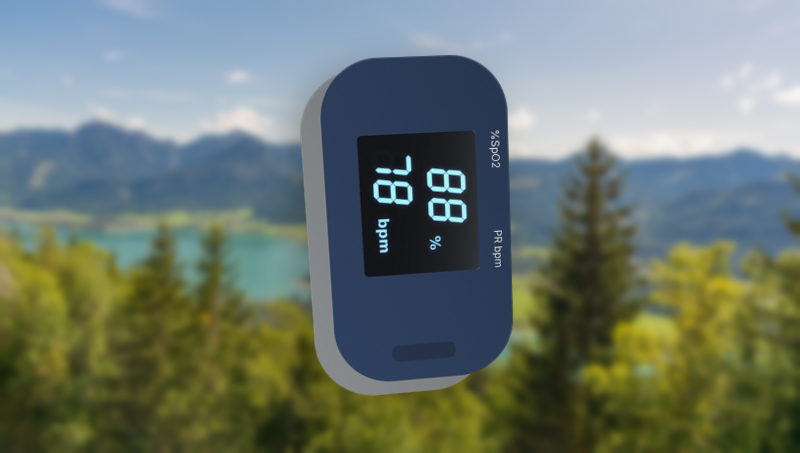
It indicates 88; %
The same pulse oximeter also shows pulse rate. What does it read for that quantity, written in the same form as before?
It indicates 78; bpm
